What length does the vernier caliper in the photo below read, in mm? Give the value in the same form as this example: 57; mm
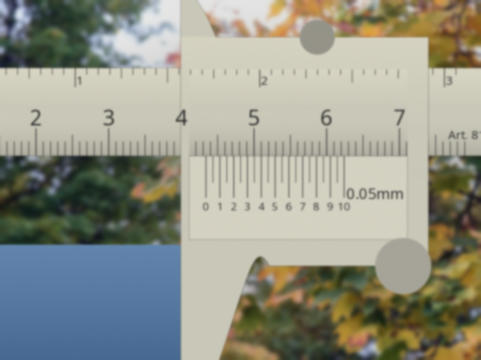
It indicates 43.4; mm
